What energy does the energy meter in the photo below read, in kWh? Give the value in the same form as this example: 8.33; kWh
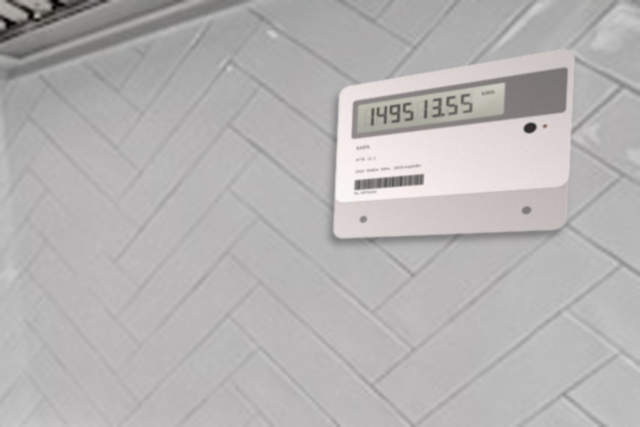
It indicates 149513.55; kWh
